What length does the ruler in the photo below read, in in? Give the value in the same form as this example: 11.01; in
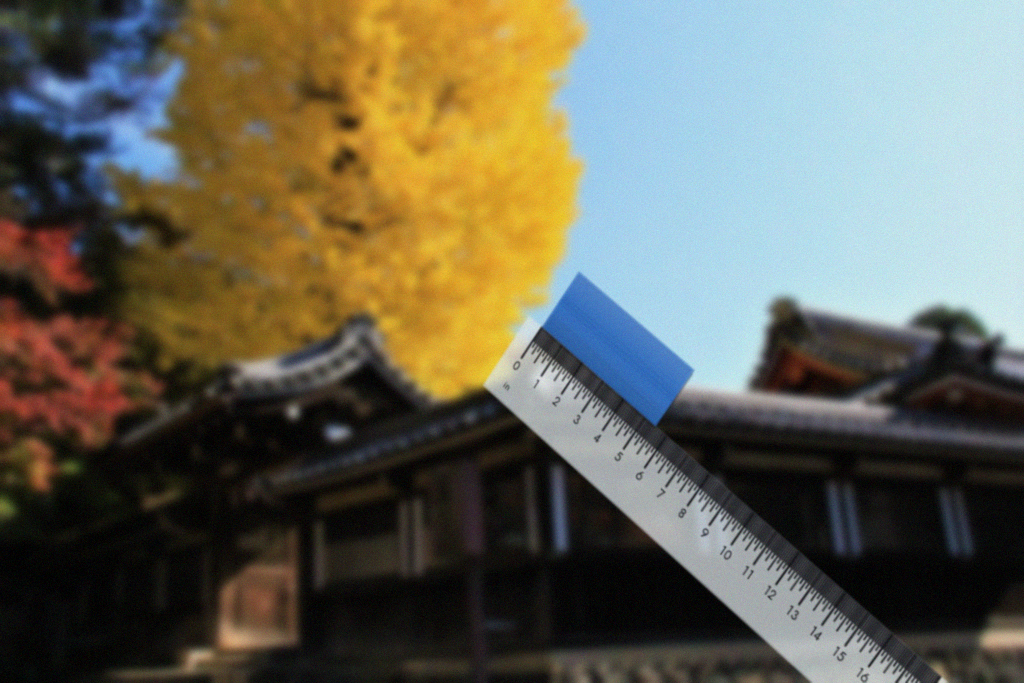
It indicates 5.5; in
